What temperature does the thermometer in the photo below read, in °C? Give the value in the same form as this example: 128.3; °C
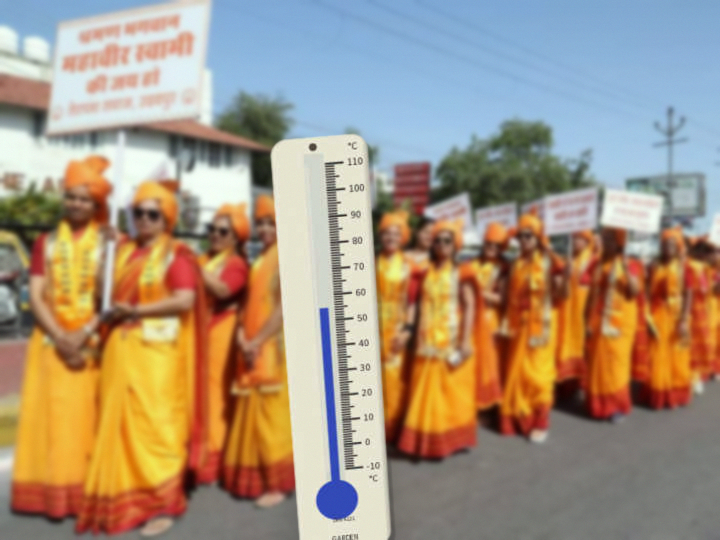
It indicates 55; °C
